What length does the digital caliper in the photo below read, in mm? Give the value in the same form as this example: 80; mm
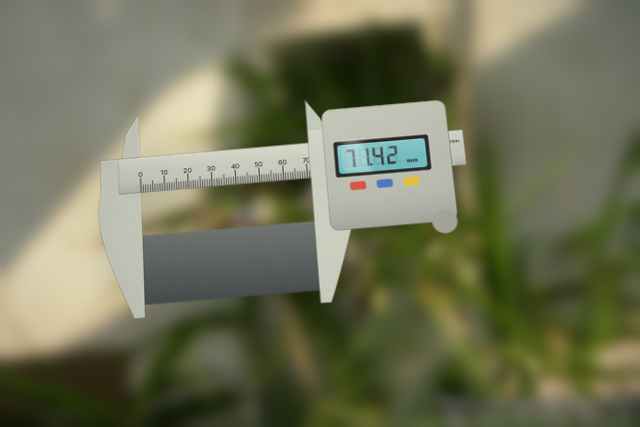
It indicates 71.42; mm
